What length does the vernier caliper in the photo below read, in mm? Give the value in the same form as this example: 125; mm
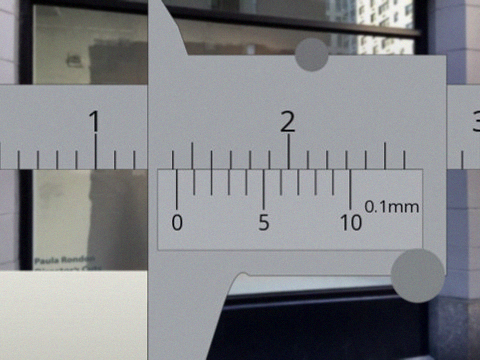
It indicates 14.2; mm
